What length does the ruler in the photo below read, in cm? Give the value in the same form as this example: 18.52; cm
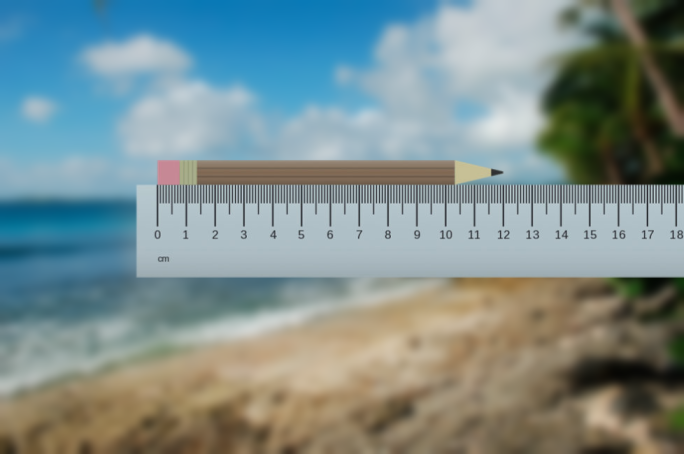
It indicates 12; cm
